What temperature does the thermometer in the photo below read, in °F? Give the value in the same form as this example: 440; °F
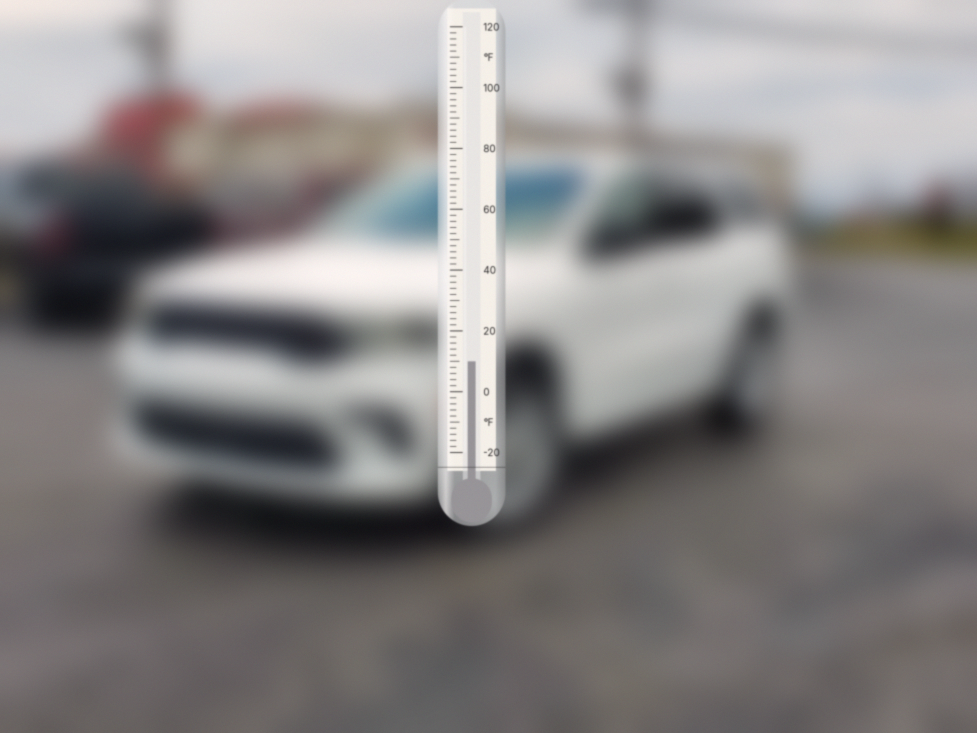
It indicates 10; °F
